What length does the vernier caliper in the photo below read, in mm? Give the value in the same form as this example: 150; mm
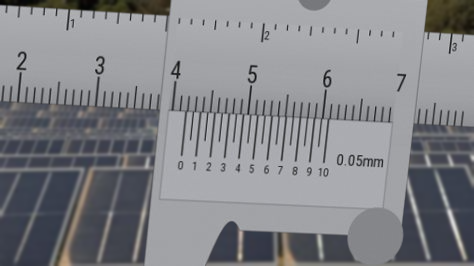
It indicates 41.8; mm
